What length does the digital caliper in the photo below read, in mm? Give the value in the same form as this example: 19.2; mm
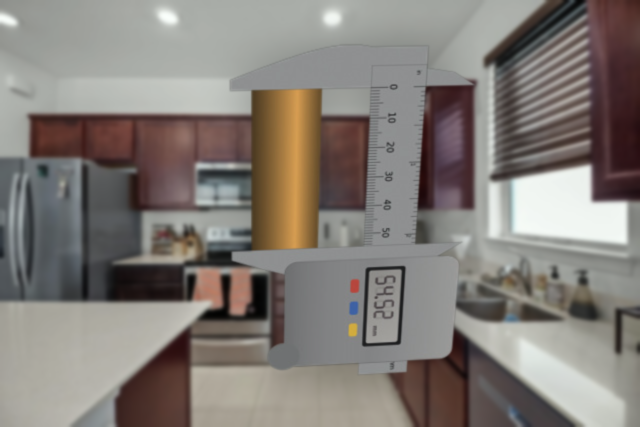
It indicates 54.52; mm
